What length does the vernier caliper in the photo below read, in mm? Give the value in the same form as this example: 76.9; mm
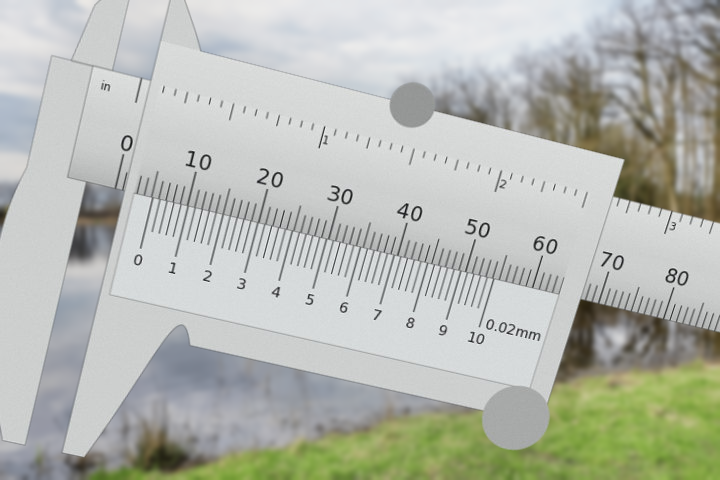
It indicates 5.2; mm
